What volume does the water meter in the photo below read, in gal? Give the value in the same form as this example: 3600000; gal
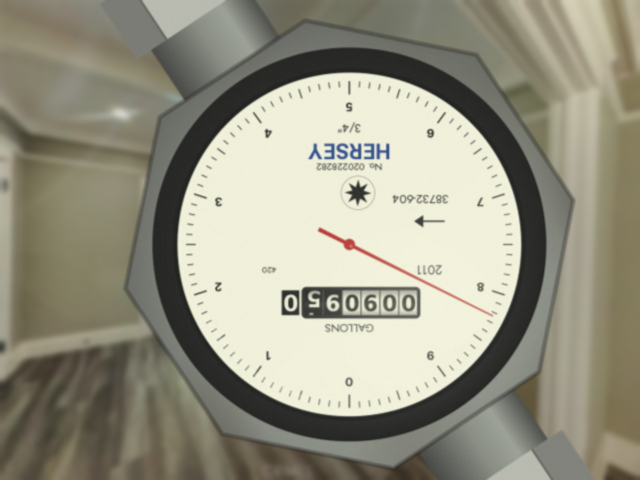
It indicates 90948.2; gal
